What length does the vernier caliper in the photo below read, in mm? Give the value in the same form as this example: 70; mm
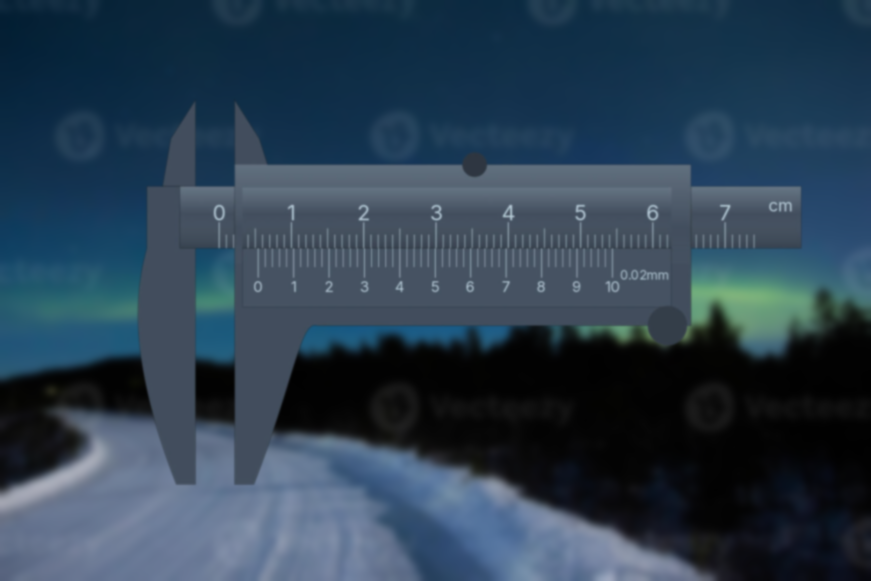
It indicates 5.4; mm
